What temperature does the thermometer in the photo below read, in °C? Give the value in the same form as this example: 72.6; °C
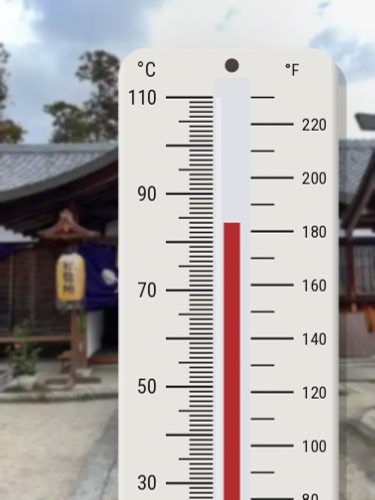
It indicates 84; °C
